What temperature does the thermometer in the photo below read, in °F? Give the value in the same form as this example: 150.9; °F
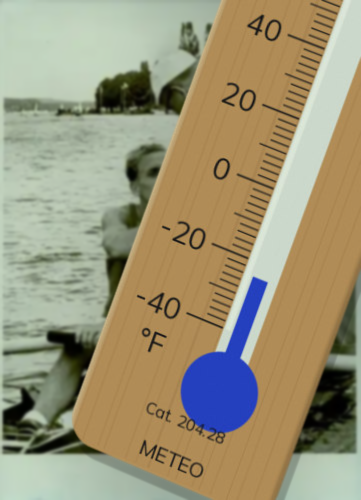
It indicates -24; °F
